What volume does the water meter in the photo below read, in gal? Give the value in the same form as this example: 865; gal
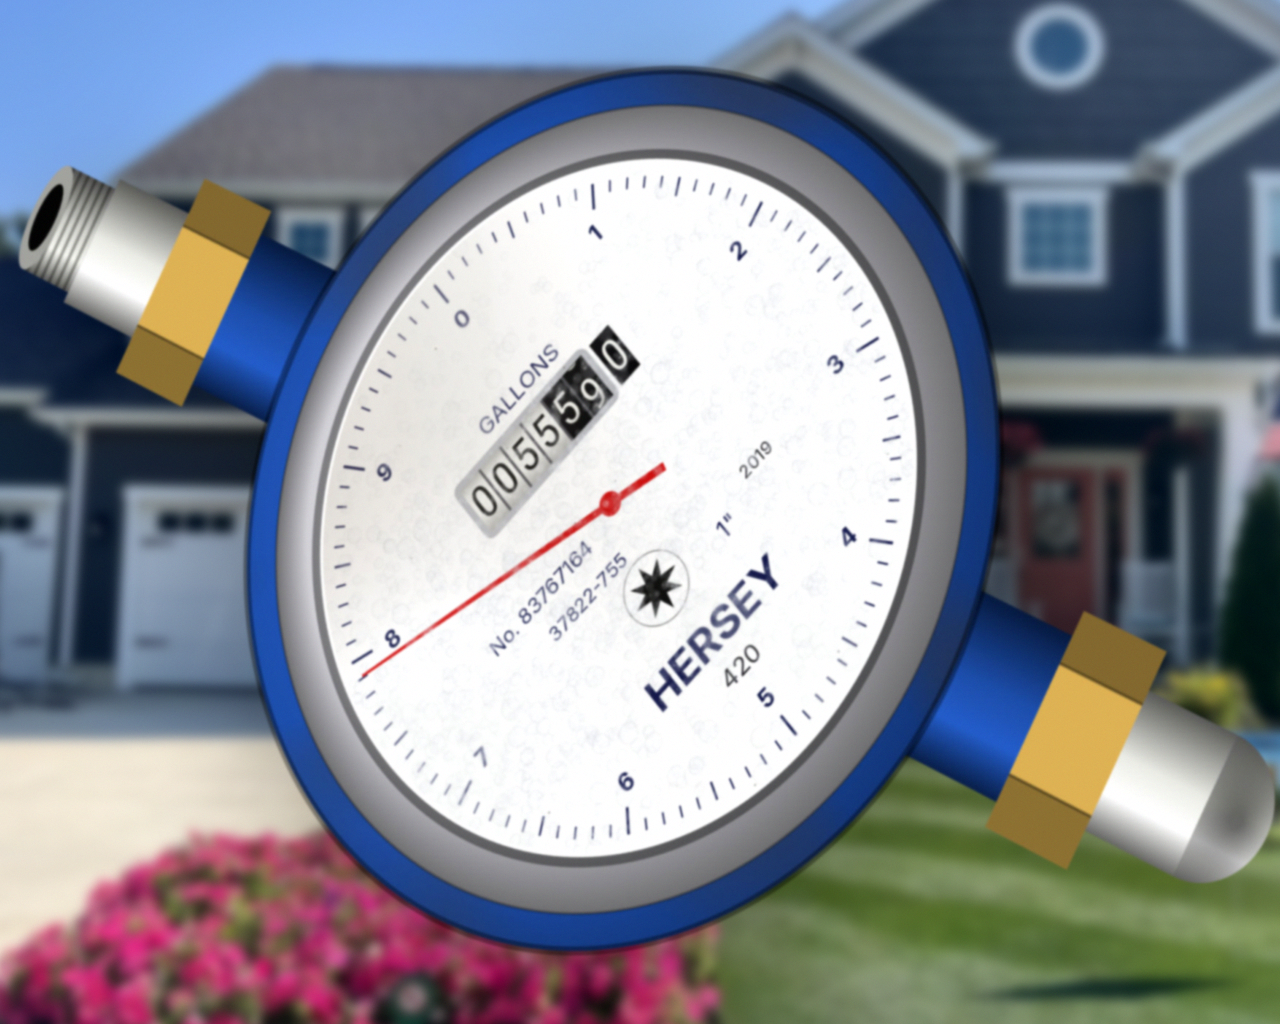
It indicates 55587.9; gal
